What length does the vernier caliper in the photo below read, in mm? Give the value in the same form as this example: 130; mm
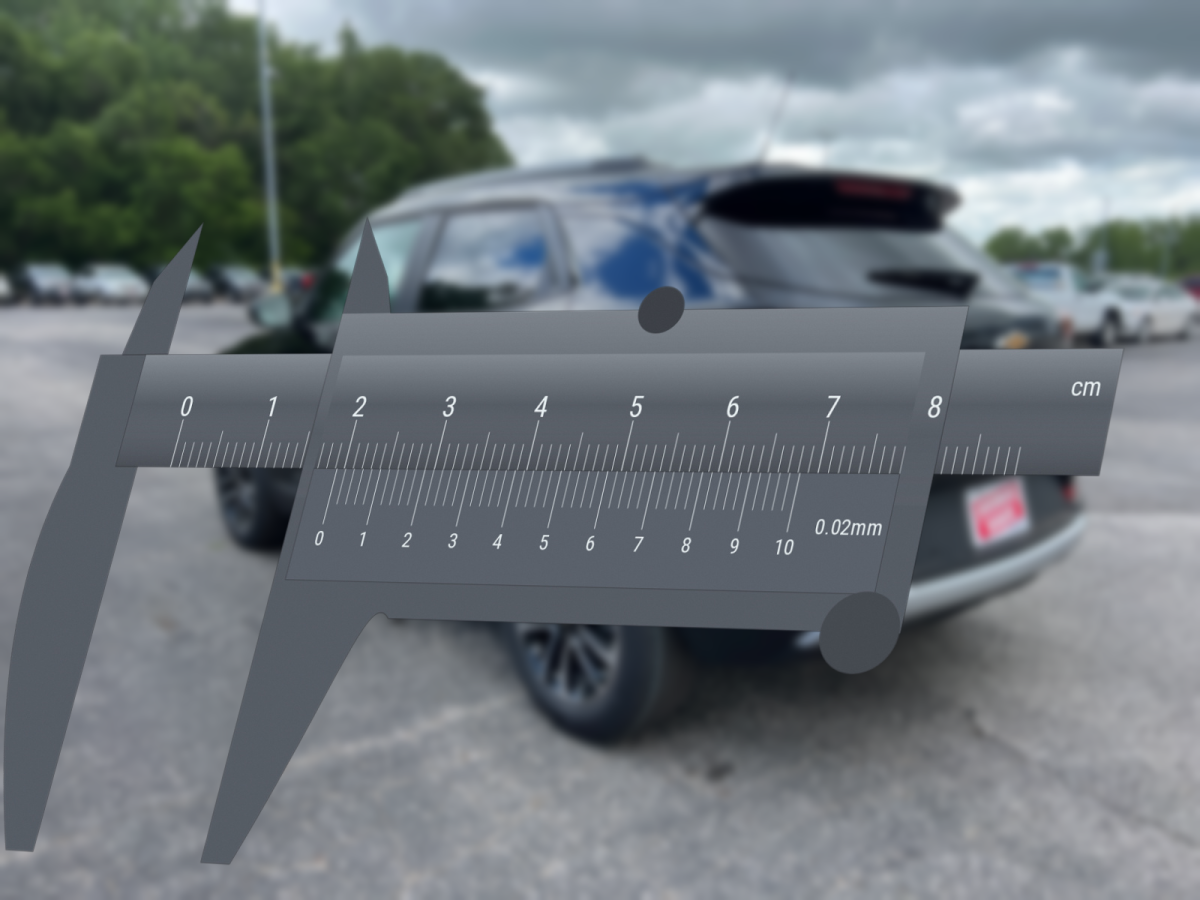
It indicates 19.2; mm
